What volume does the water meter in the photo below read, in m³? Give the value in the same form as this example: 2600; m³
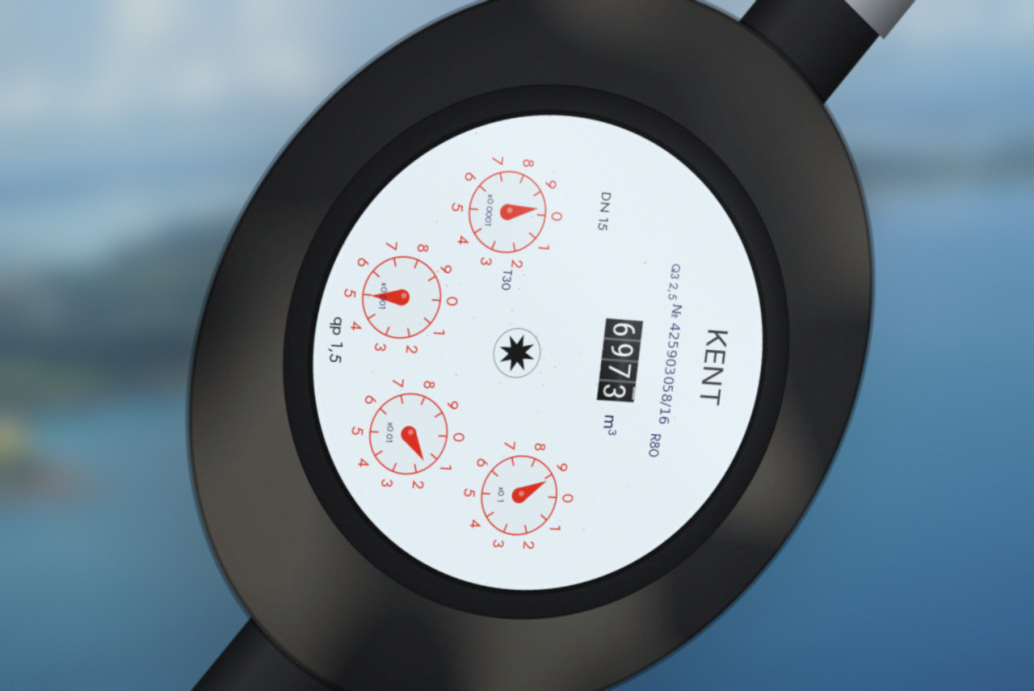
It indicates 6972.9149; m³
